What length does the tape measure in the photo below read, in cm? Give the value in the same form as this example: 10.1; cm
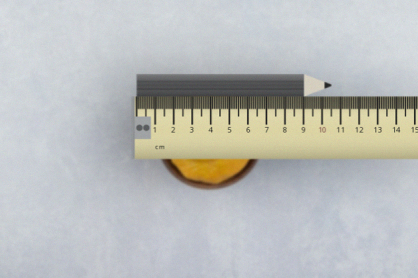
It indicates 10.5; cm
